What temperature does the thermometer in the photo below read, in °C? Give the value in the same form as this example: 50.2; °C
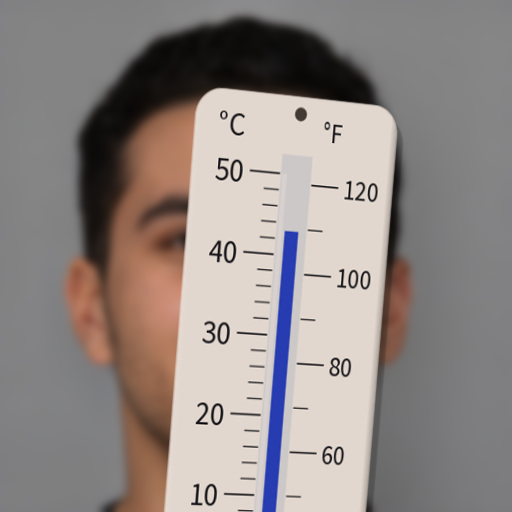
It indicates 43; °C
